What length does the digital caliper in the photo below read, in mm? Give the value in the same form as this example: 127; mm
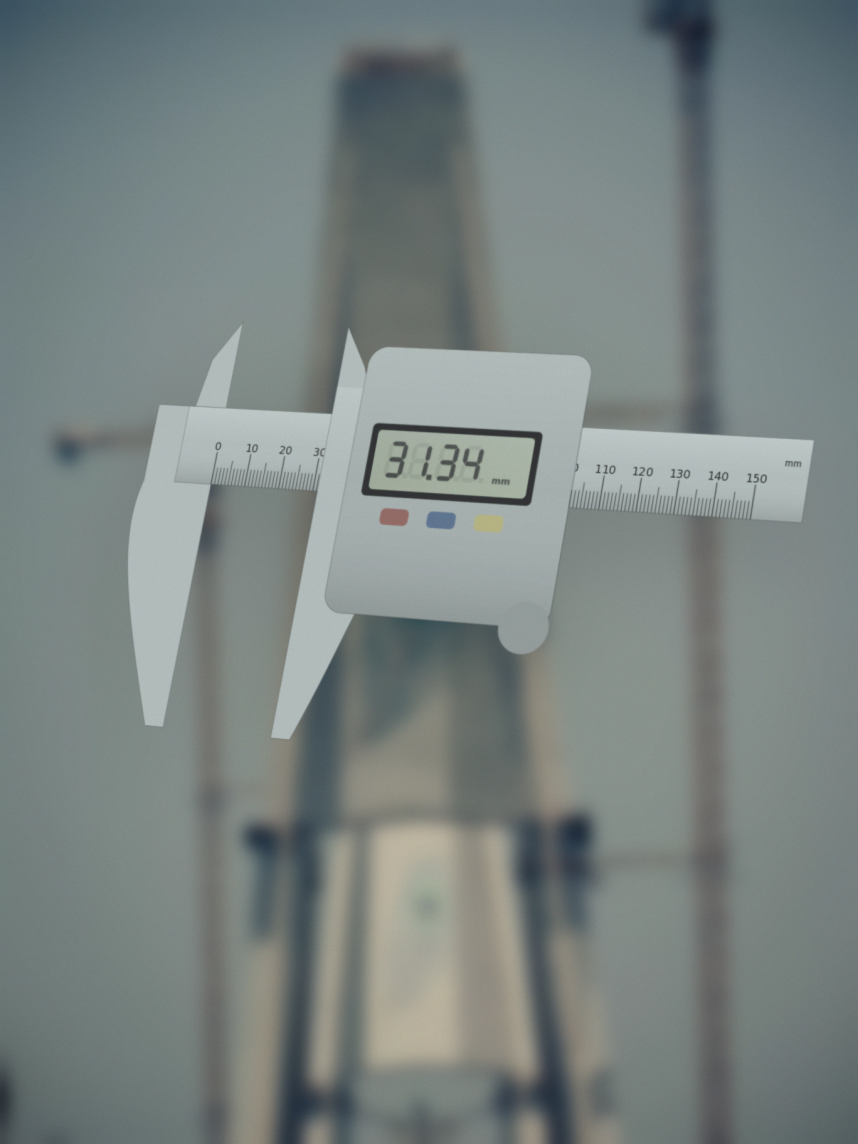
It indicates 31.34; mm
